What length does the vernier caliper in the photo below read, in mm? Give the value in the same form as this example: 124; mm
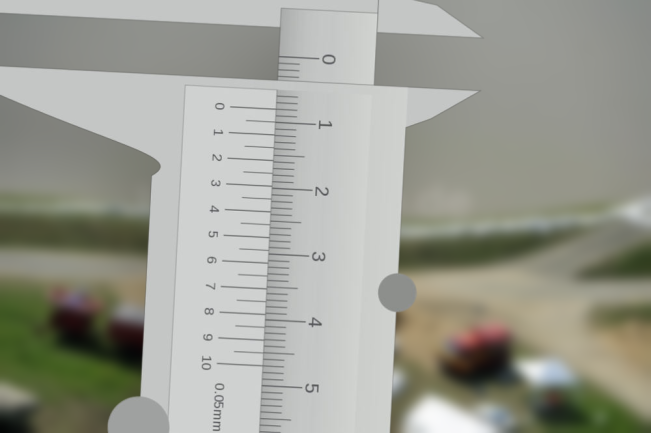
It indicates 8.0; mm
